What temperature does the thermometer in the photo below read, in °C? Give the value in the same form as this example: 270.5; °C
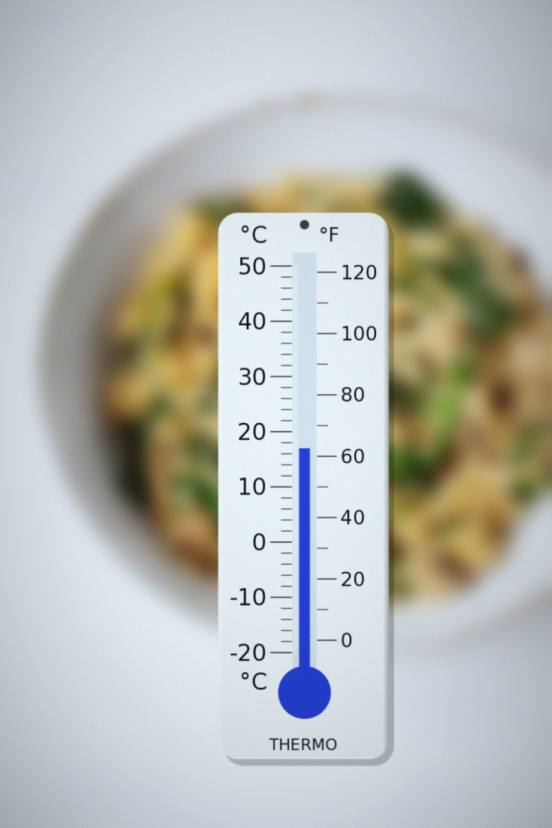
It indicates 17; °C
